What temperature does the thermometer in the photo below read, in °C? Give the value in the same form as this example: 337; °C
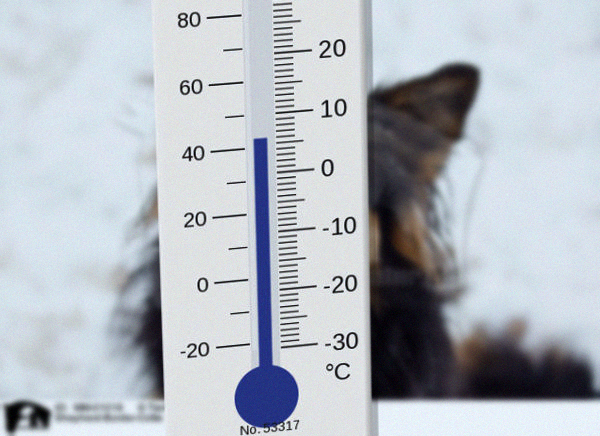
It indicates 6; °C
